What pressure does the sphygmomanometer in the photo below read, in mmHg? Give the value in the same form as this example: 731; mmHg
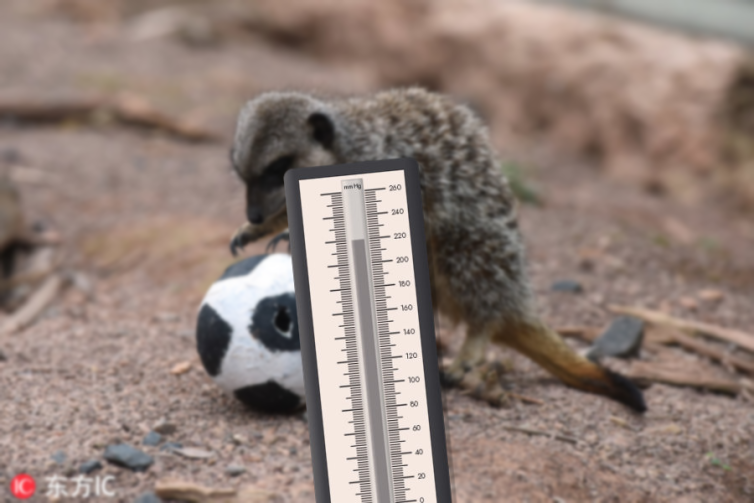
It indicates 220; mmHg
